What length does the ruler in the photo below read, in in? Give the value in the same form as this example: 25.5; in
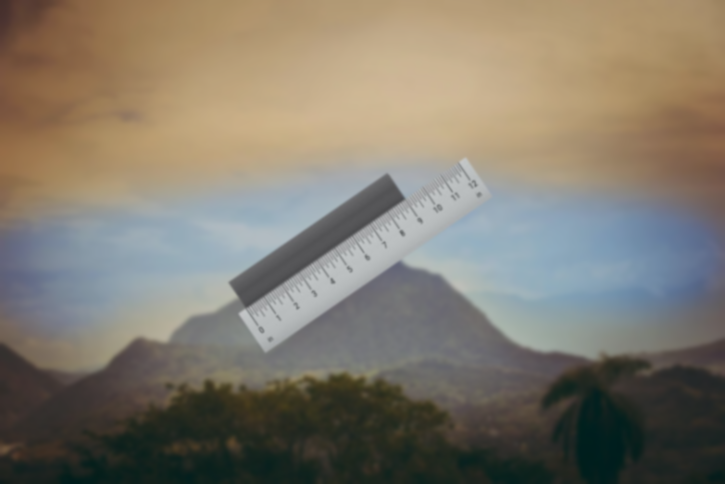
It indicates 9; in
